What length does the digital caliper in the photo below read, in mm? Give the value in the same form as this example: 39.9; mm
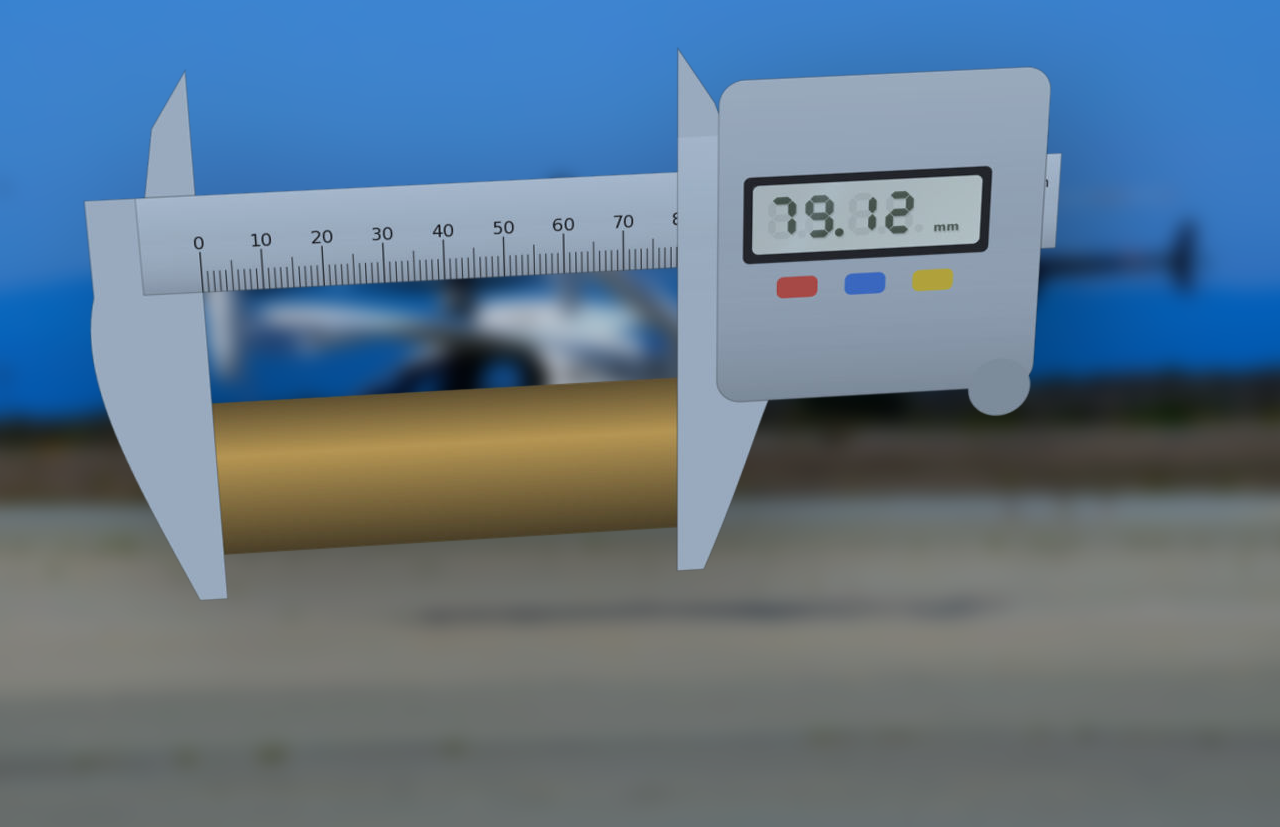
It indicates 79.12; mm
